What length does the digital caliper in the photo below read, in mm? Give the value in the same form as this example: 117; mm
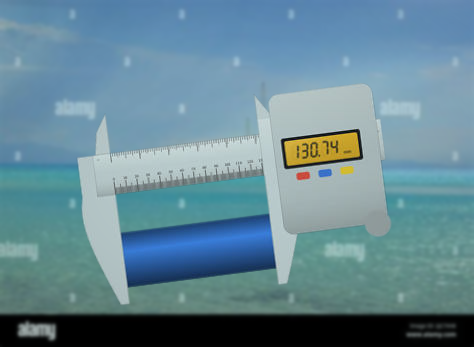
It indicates 130.74; mm
